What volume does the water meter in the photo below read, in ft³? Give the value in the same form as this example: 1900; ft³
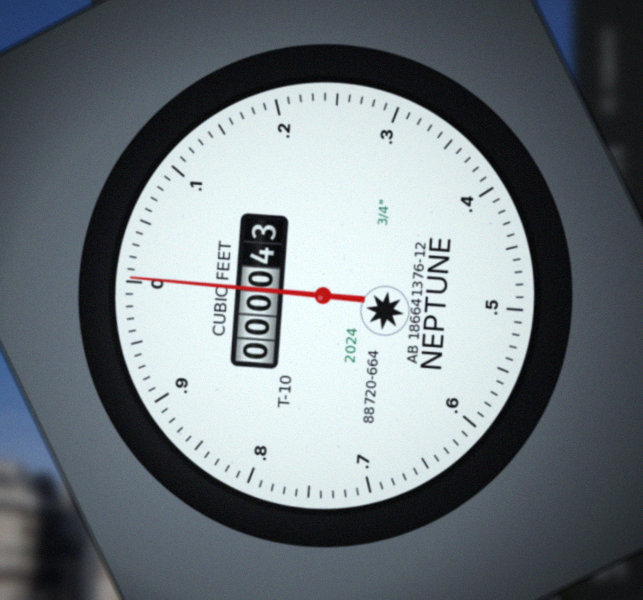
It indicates 43.00; ft³
